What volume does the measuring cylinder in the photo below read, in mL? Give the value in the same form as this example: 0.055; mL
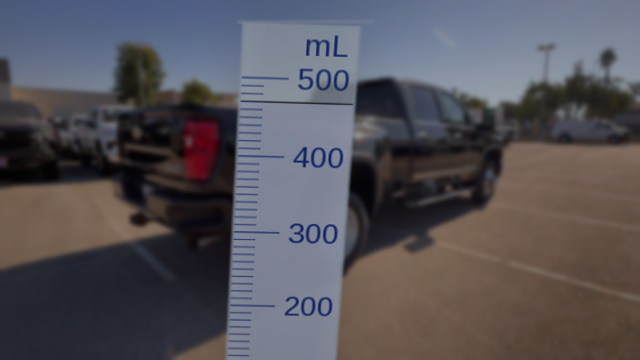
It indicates 470; mL
